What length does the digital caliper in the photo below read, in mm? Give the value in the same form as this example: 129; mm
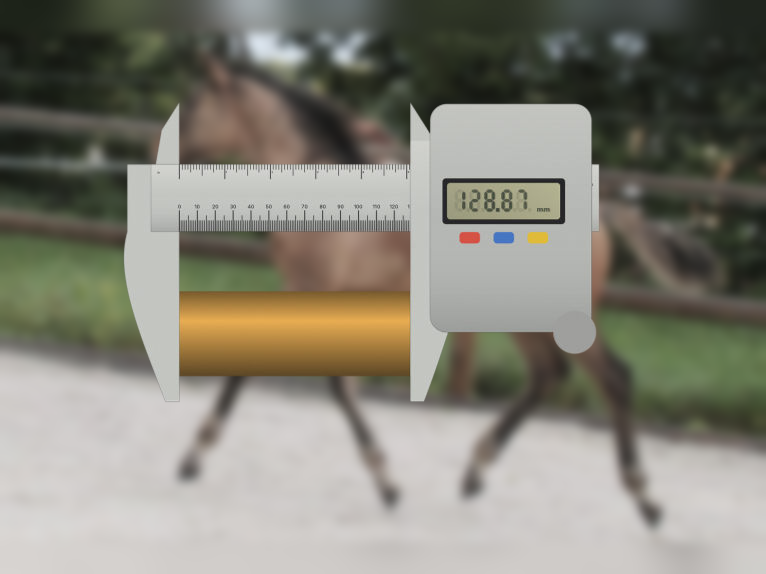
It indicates 128.87; mm
